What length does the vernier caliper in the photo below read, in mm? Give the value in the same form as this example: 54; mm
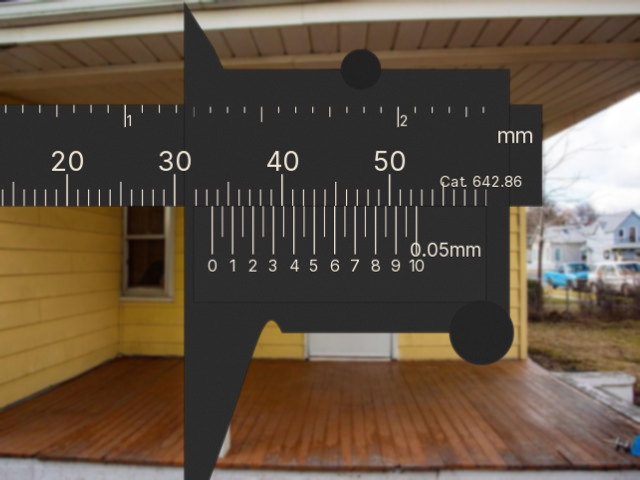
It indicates 33.5; mm
